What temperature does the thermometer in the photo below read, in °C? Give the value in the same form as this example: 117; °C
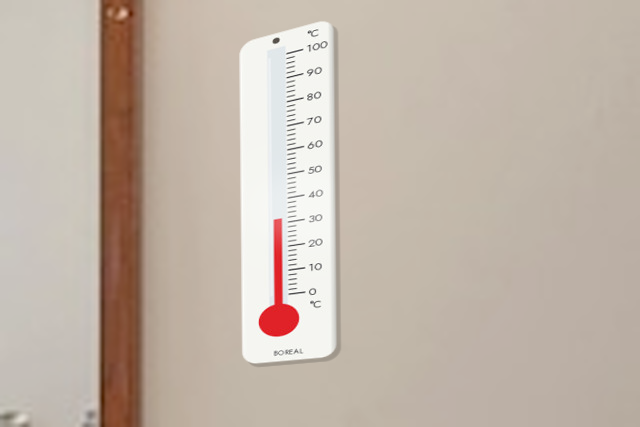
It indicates 32; °C
